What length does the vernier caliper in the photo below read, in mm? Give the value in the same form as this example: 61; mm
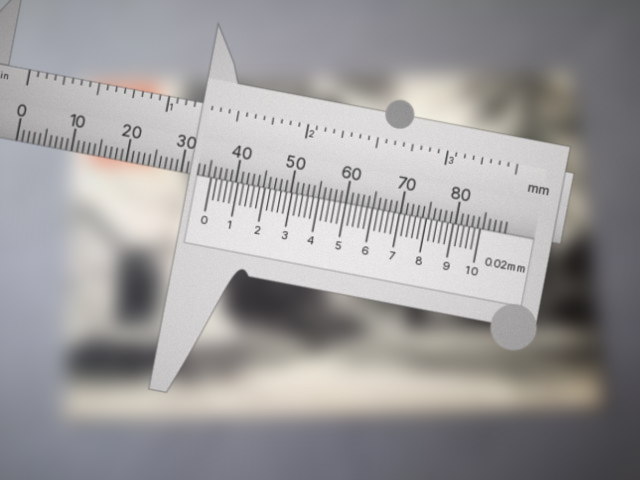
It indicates 35.5; mm
